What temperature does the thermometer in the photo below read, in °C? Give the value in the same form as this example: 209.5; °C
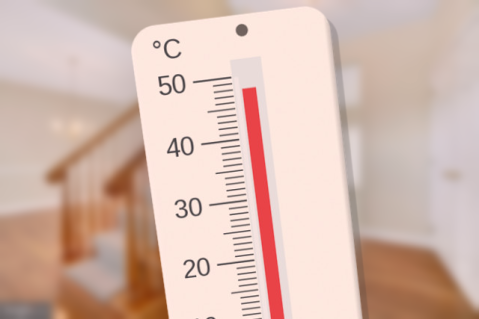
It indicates 48; °C
